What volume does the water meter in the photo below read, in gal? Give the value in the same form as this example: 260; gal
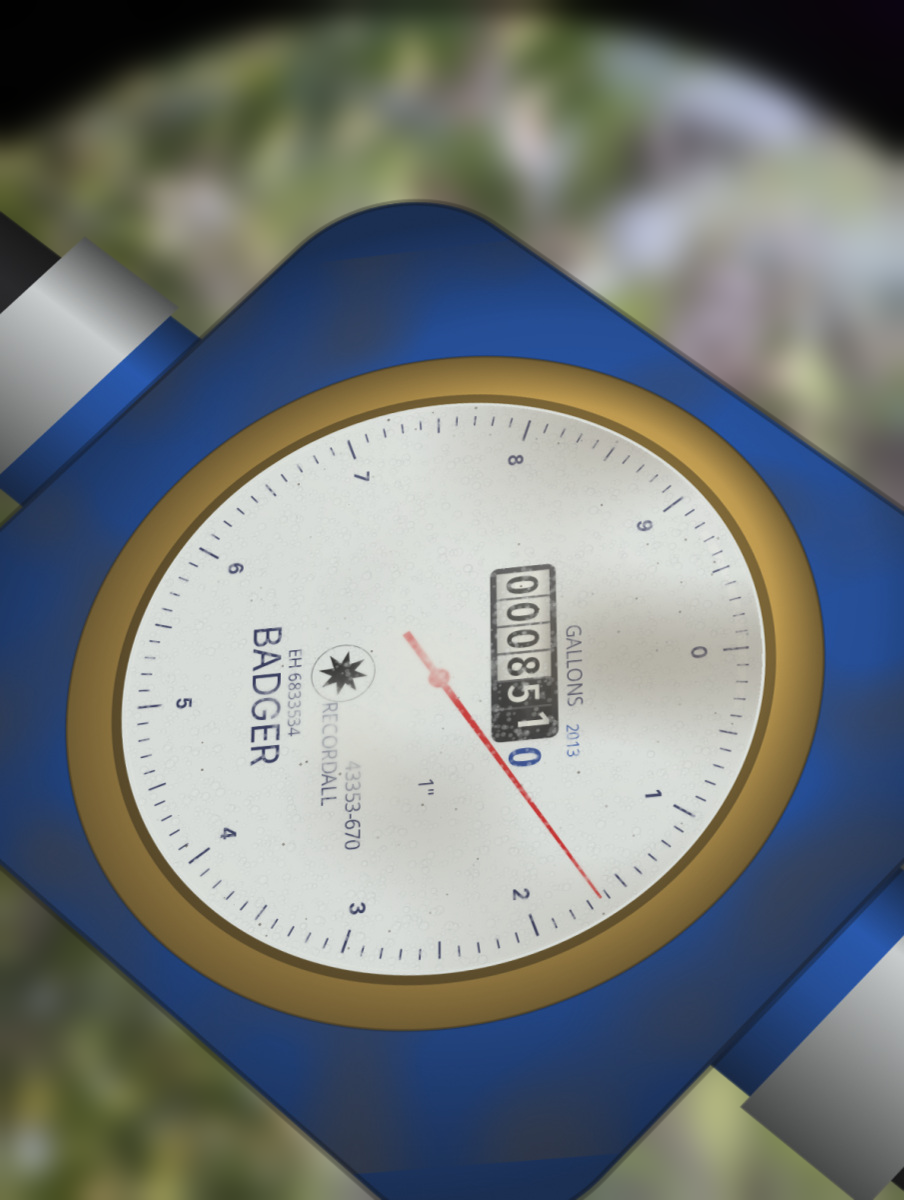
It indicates 8511.6; gal
